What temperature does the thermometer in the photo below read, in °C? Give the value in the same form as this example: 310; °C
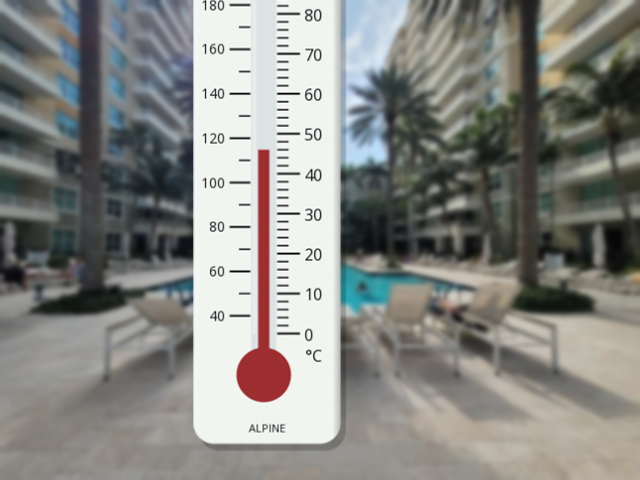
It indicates 46; °C
